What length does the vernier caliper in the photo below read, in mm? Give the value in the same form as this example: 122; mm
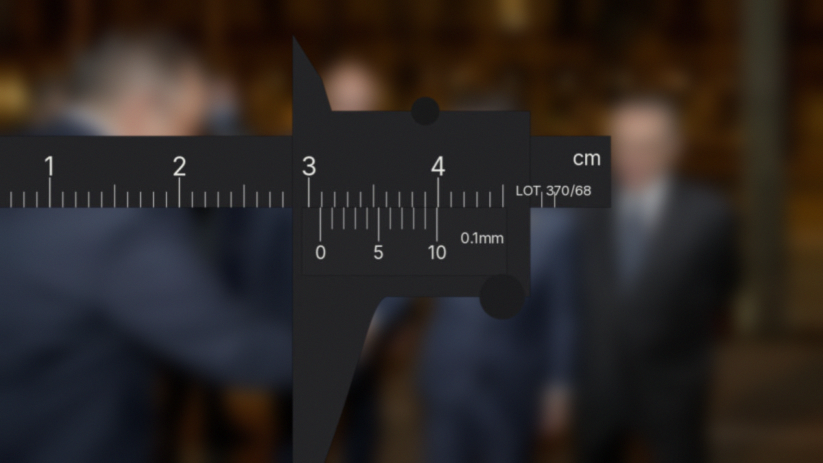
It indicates 30.9; mm
